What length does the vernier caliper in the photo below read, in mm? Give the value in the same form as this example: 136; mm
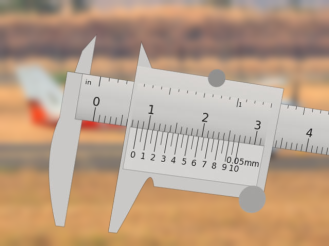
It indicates 8.0; mm
